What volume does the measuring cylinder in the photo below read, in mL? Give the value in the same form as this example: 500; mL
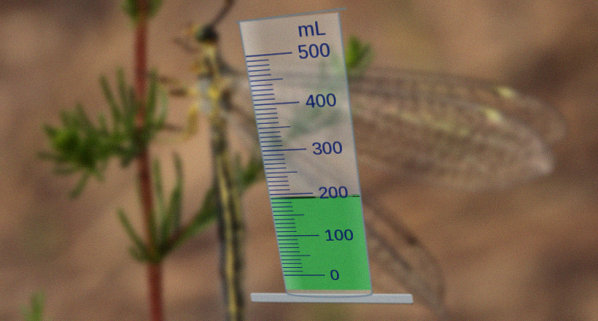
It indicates 190; mL
